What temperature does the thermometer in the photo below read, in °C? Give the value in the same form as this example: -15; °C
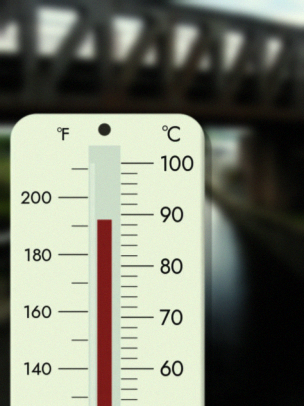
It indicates 89; °C
